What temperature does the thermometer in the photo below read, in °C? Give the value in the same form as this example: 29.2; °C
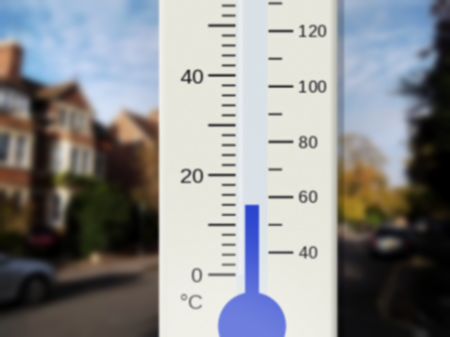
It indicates 14; °C
